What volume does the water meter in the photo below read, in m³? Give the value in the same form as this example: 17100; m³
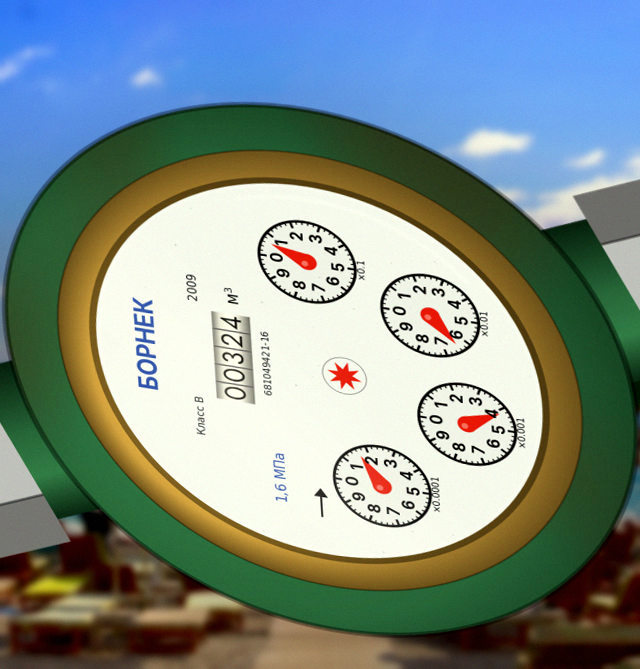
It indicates 324.0641; m³
